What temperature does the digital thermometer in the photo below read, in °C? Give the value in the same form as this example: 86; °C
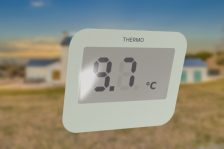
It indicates 9.7; °C
